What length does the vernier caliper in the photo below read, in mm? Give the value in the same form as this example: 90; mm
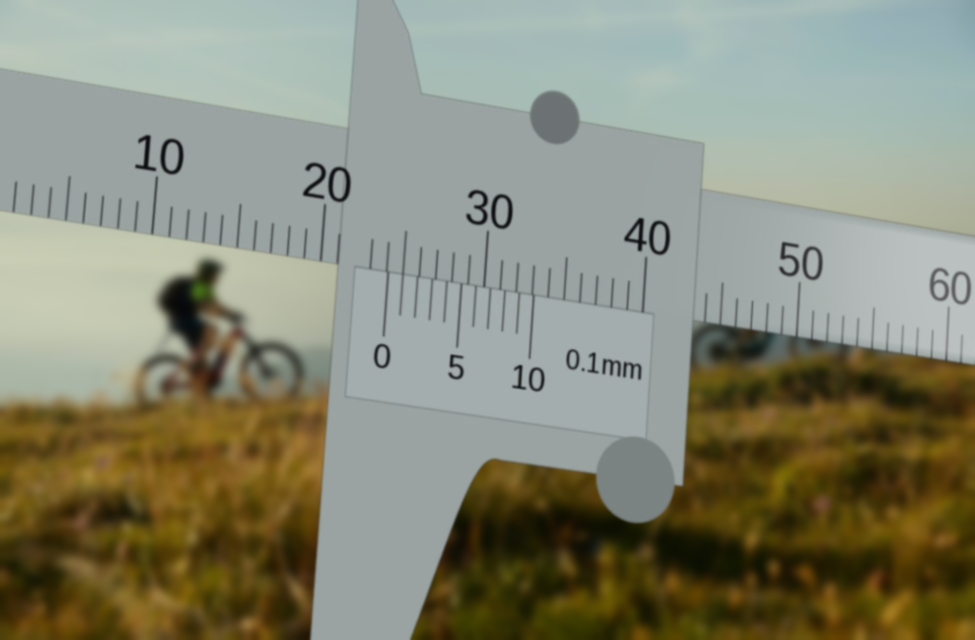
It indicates 24.1; mm
